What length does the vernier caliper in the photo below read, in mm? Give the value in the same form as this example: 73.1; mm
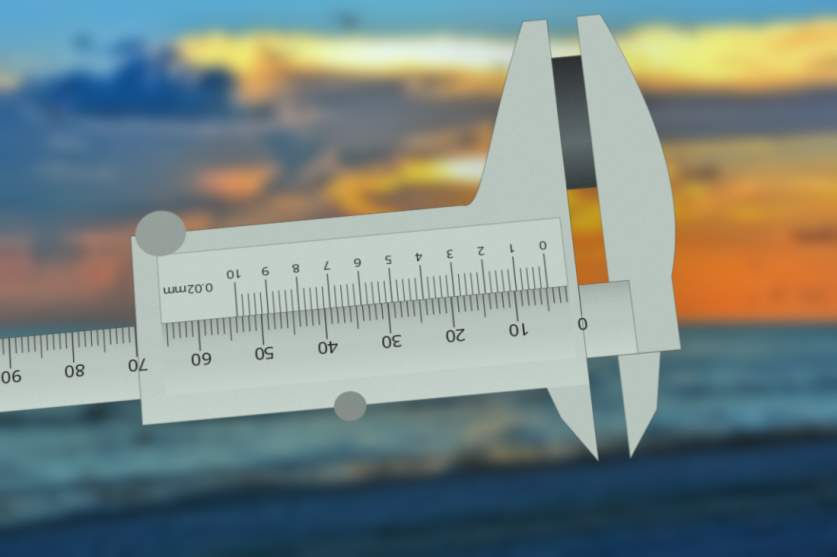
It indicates 4.8; mm
